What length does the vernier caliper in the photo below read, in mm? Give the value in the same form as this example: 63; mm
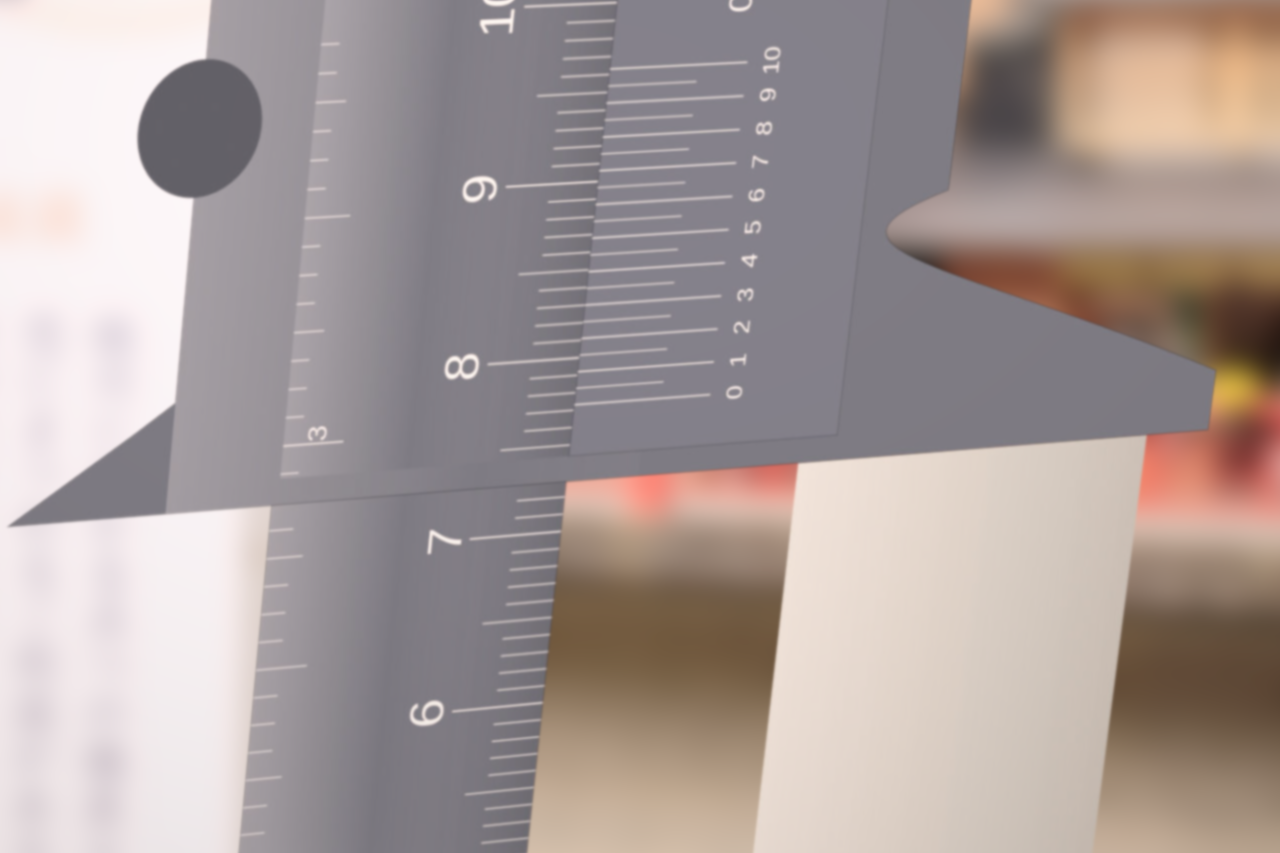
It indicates 77.3; mm
